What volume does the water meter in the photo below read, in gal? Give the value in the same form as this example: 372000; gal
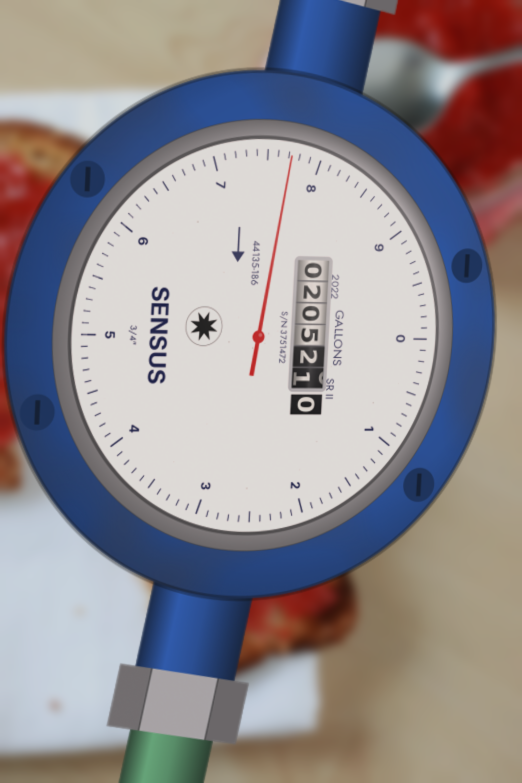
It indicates 205207.7; gal
